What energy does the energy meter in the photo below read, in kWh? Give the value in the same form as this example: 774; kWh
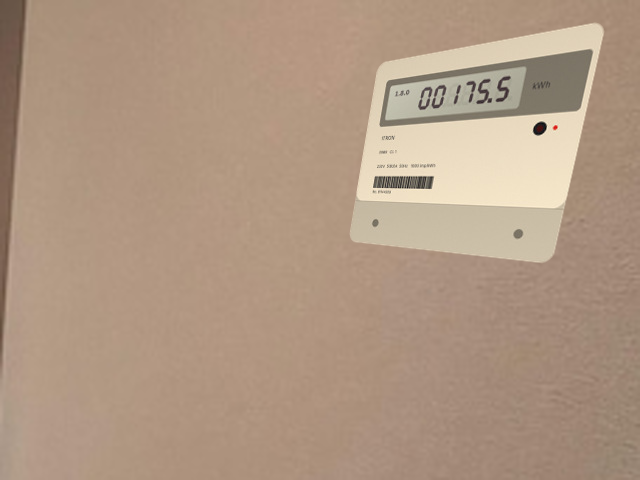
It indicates 175.5; kWh
